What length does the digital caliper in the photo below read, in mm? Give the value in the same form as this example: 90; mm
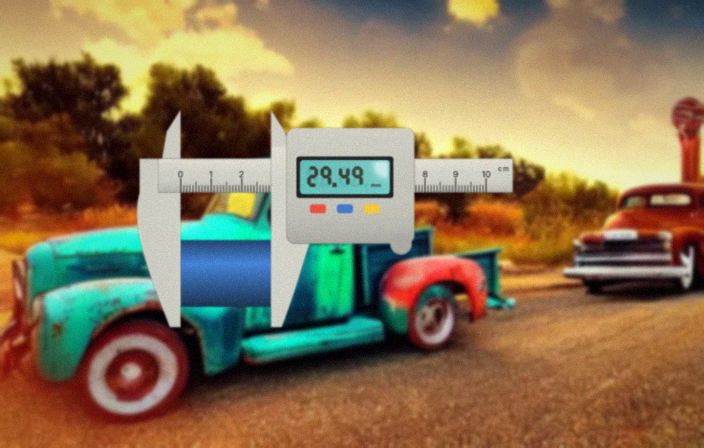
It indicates 29.49; mm
